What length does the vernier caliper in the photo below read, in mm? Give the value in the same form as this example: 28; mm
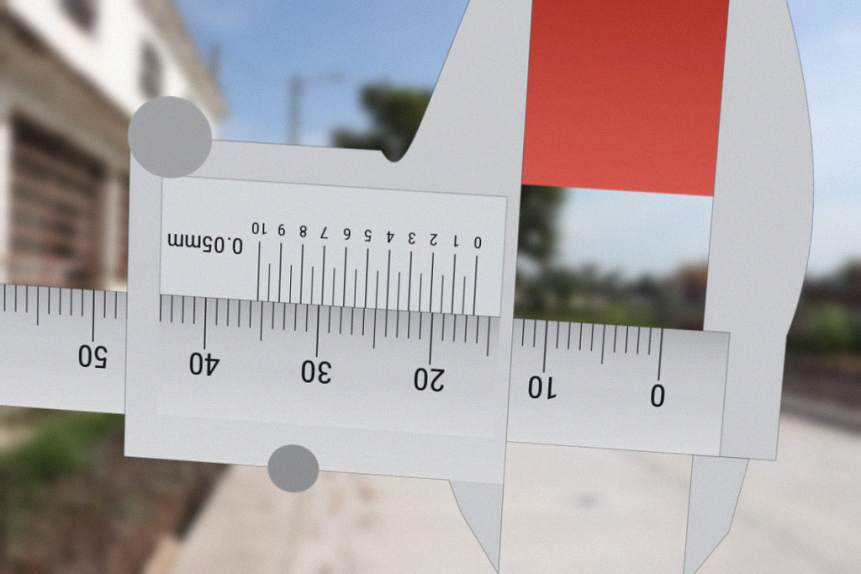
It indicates 16.4; mm
